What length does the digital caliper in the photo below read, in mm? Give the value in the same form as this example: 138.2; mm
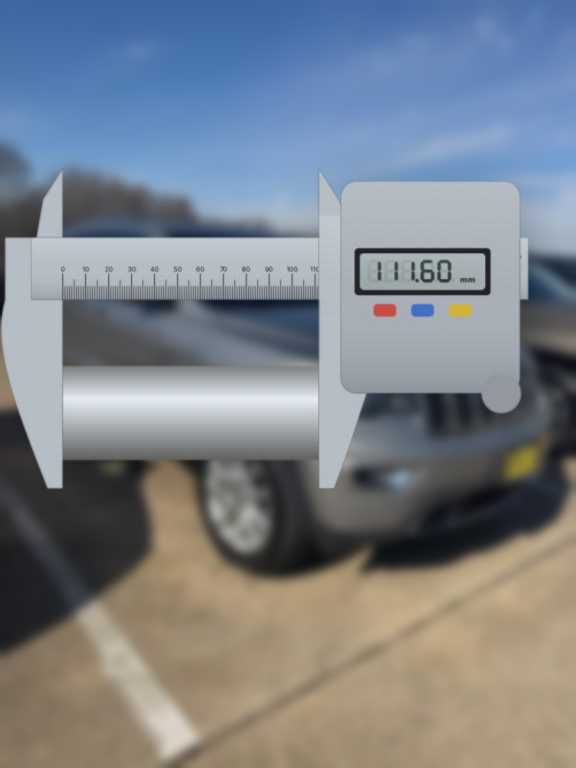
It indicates 111.60; mm
